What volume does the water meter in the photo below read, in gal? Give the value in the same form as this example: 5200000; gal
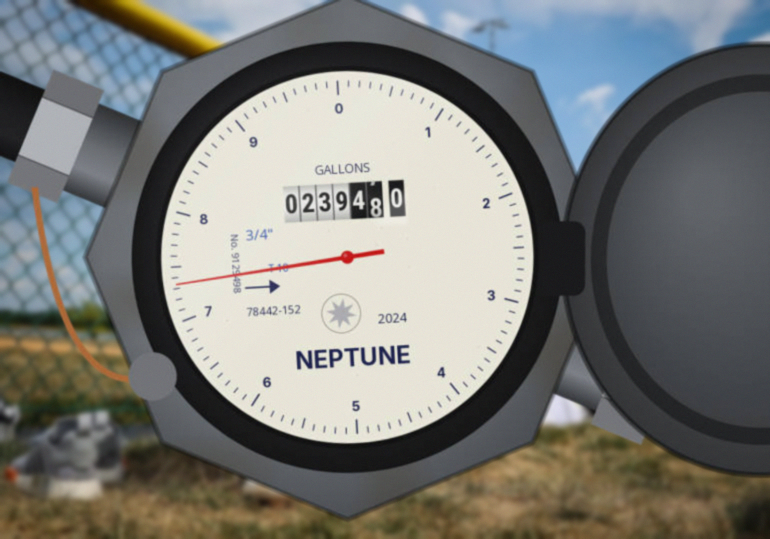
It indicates 239477.3; gal
